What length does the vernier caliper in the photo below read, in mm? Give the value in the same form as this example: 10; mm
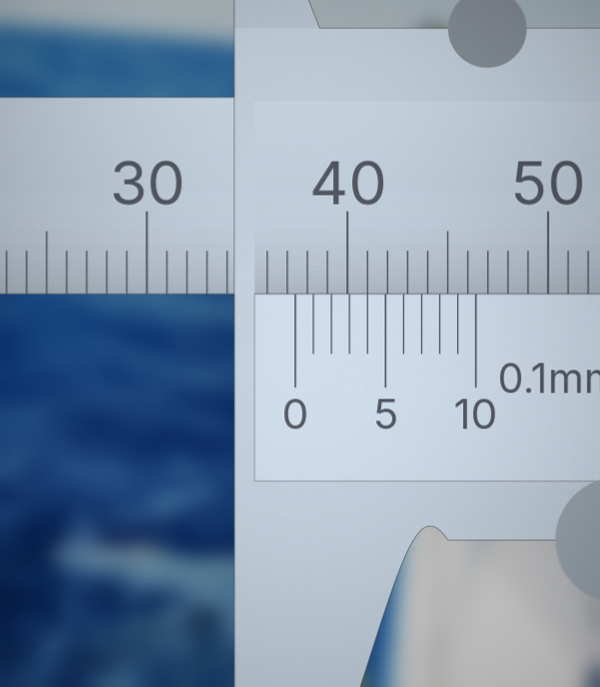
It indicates 37.4; mm
